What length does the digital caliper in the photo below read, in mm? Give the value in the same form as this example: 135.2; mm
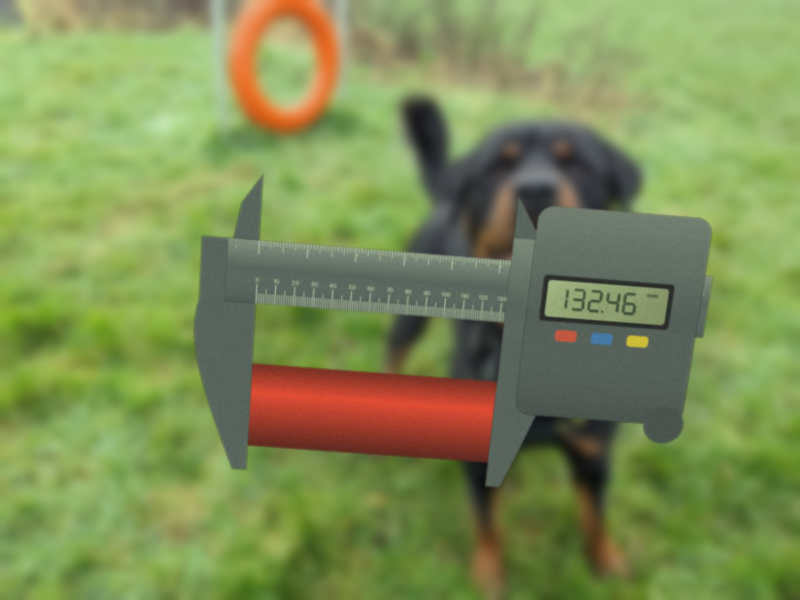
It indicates 132.46; mm
